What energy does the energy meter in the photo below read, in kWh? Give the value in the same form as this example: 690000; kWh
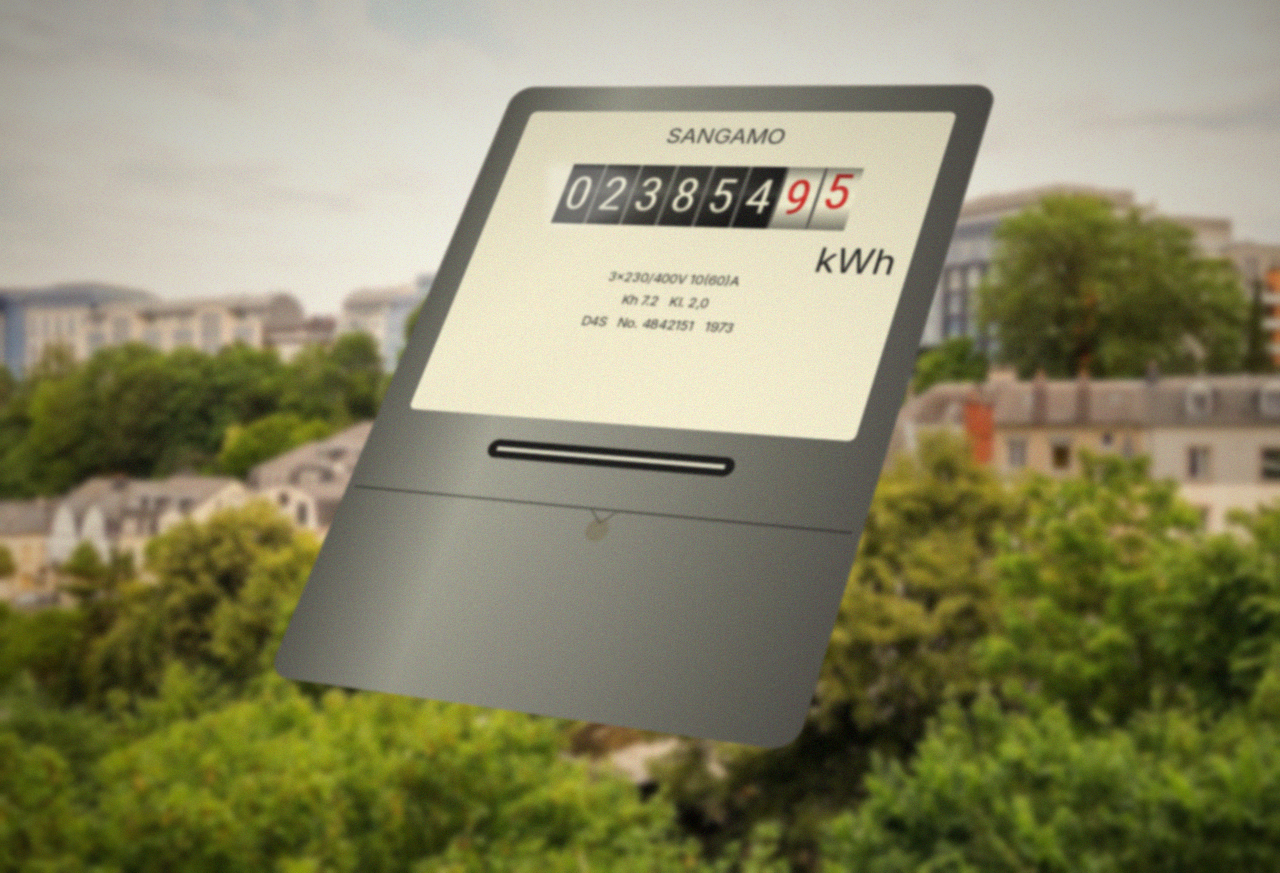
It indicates 23854.95; kWh
